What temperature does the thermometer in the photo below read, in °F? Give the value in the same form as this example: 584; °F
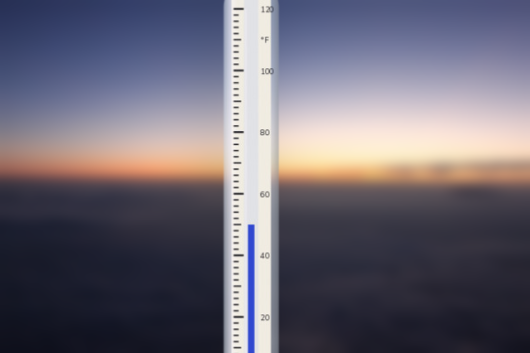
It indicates 50; °F
